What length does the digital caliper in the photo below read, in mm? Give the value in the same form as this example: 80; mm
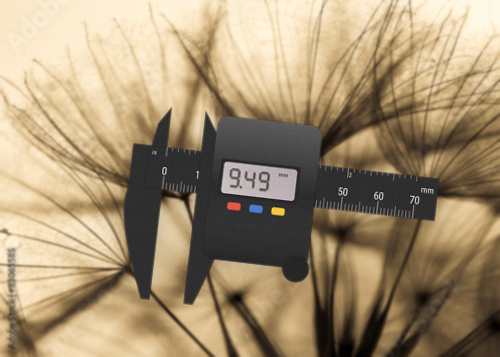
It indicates 9.49; mm
